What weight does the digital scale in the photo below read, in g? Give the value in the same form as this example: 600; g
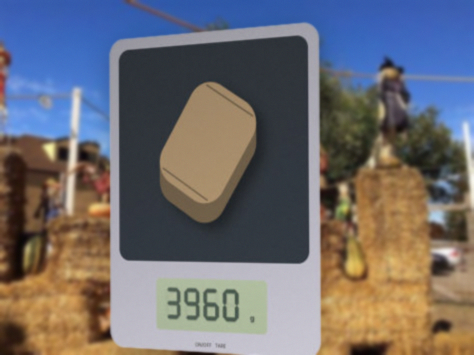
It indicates 3960; g
